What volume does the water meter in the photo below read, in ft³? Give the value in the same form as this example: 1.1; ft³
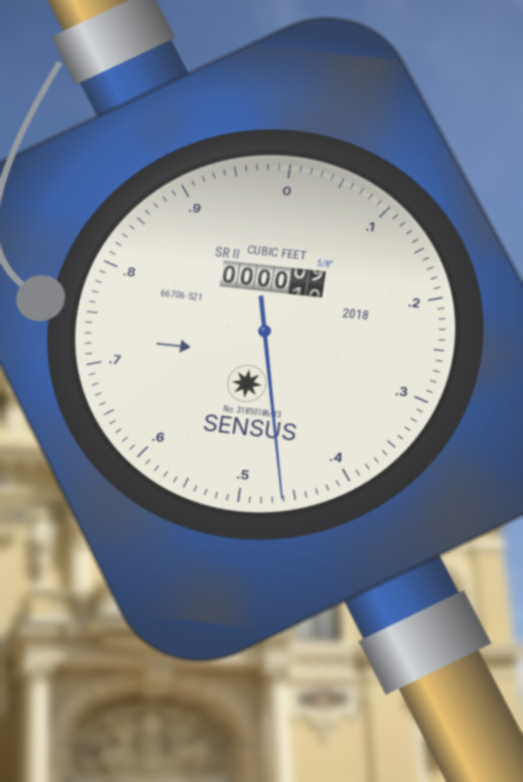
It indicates 9.46; ft³
